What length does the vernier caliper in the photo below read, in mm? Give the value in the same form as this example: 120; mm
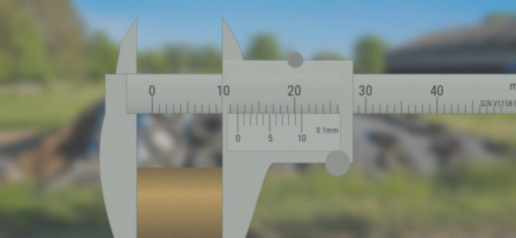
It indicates 12.0; mm
